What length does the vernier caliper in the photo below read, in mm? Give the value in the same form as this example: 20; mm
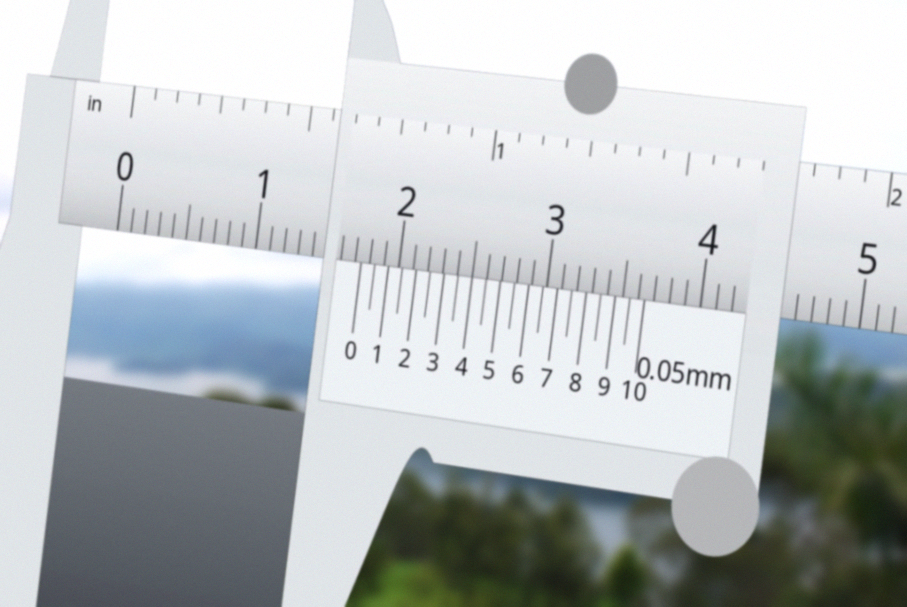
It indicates 17.4; mm
